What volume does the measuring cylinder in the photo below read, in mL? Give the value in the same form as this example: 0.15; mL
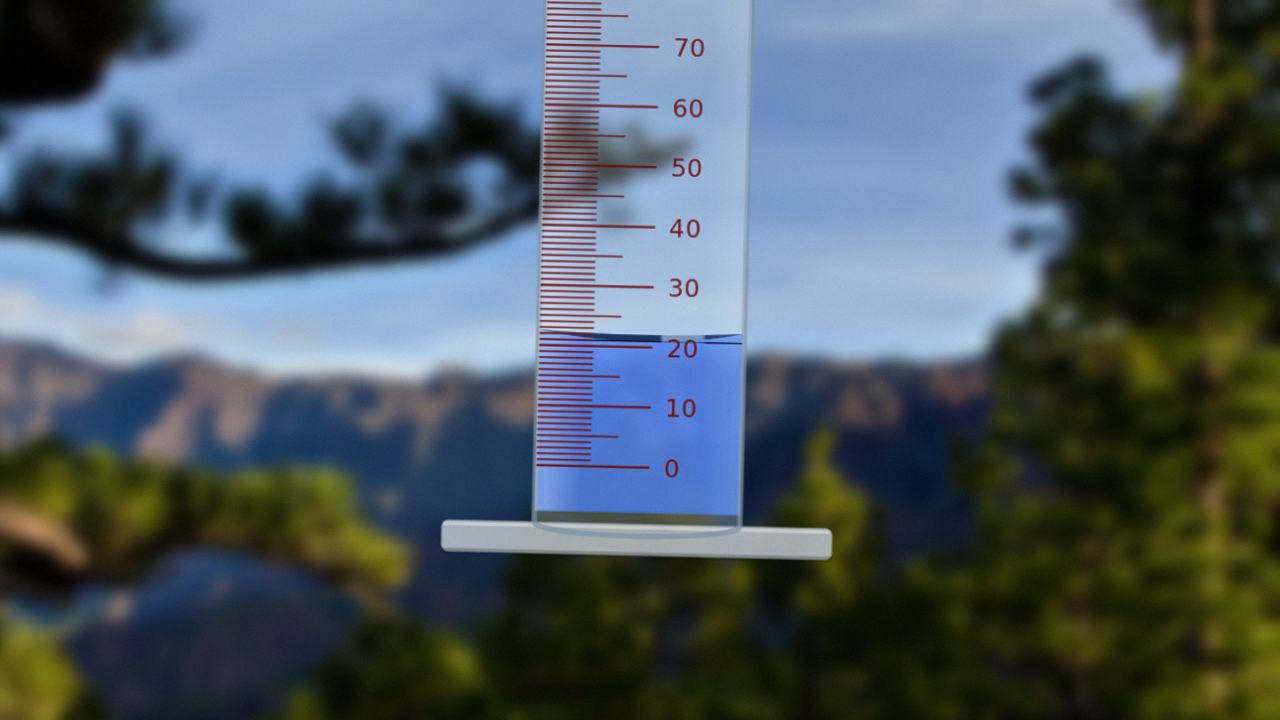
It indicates 21; mL
